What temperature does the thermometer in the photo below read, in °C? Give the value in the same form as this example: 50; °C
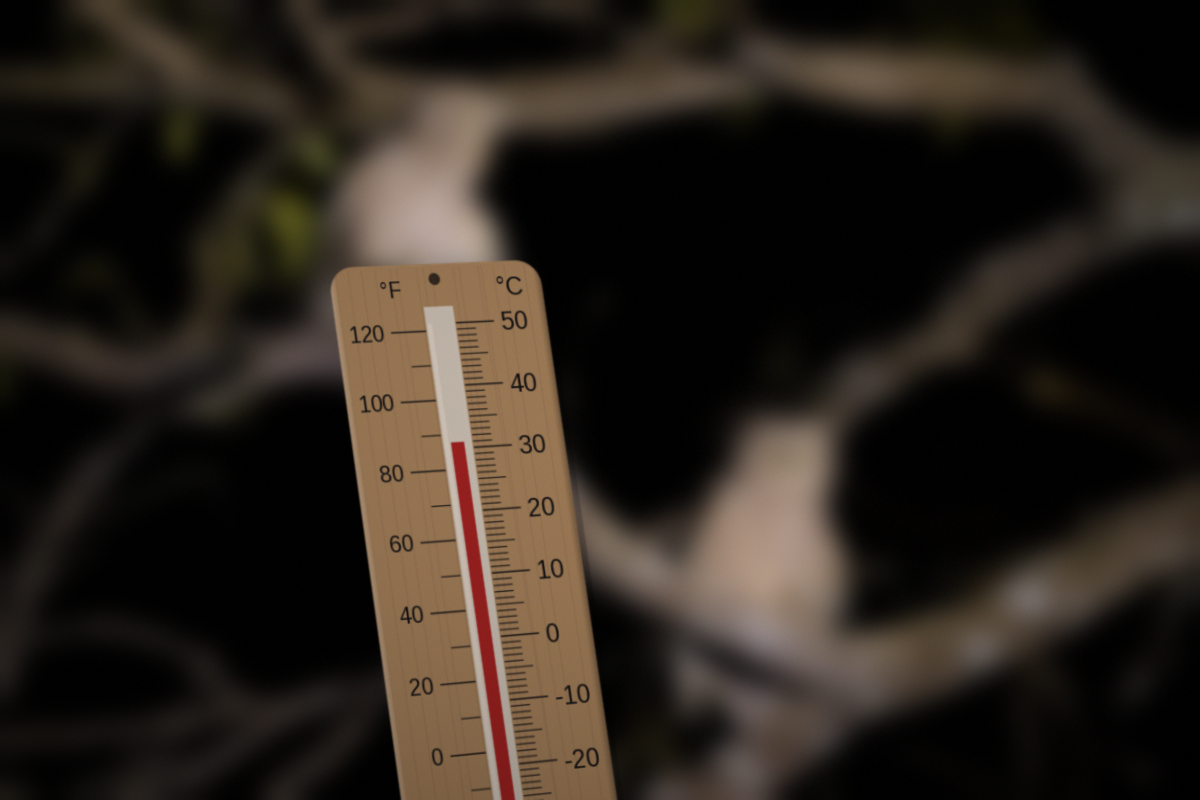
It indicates 31; °C
